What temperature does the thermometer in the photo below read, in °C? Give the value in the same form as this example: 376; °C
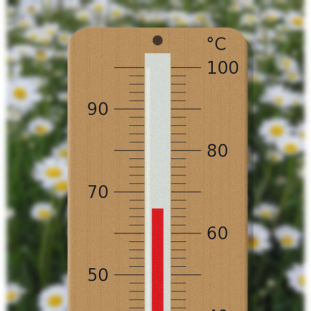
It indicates 66; °C
